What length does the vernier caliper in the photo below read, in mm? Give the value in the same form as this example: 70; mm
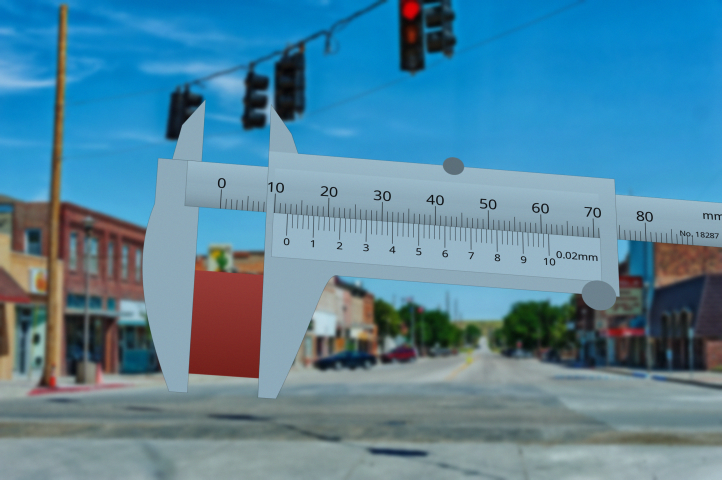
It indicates 12.4; mm
